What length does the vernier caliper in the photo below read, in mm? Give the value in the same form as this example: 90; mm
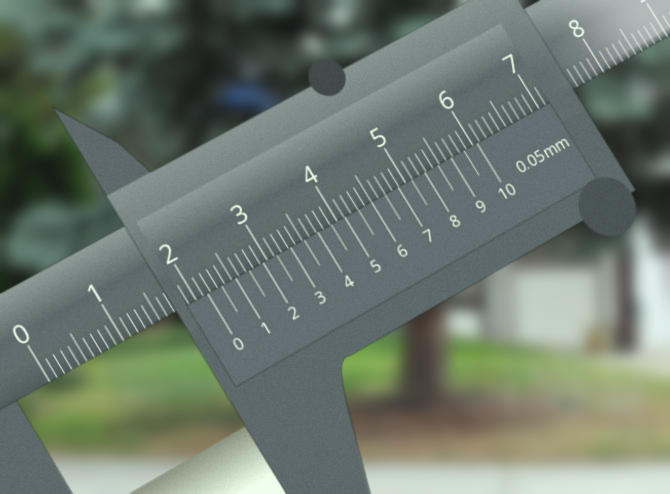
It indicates 21.6; mm
